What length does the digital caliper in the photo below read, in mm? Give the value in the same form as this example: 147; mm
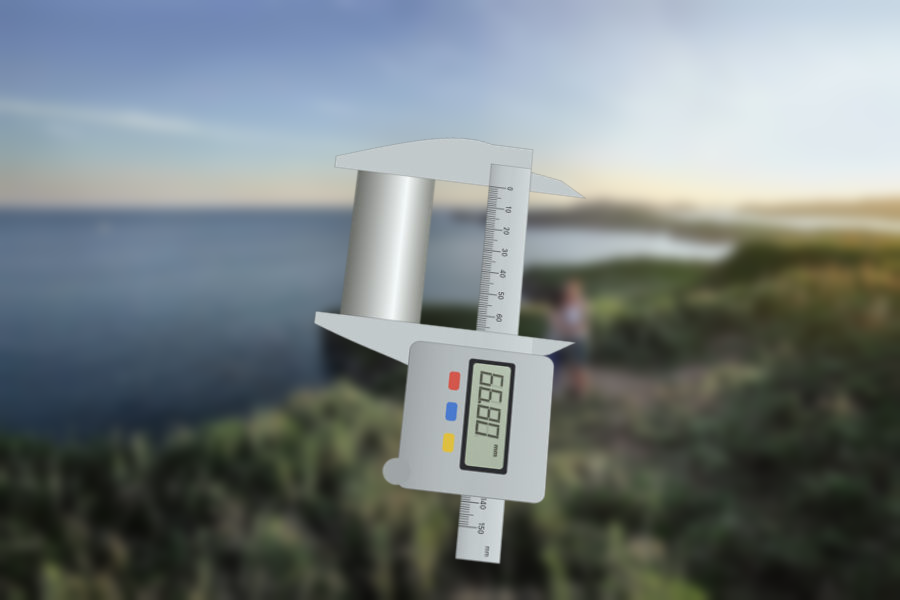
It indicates 66.80; mm
